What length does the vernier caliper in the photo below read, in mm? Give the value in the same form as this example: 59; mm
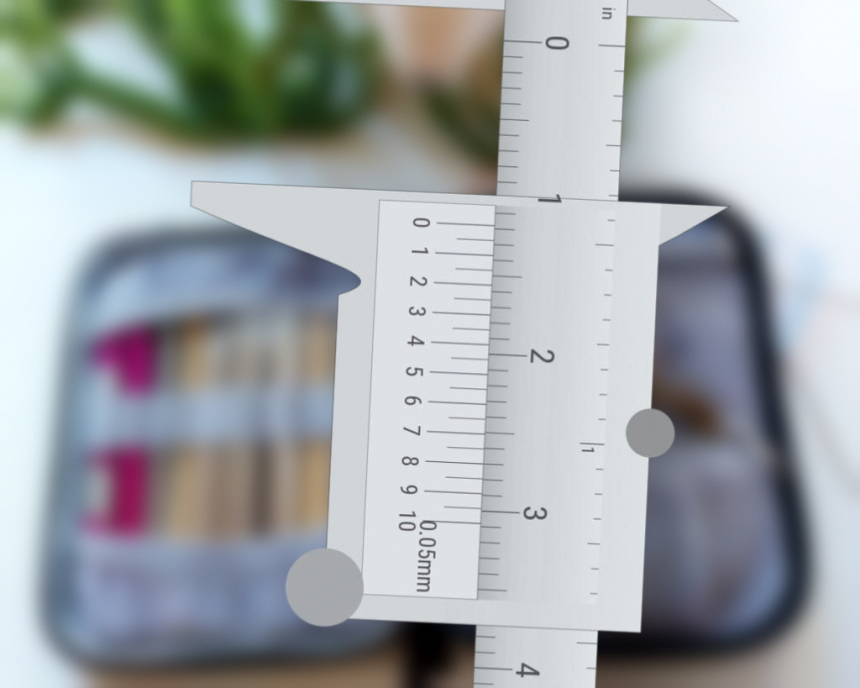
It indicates 11.8; mm
